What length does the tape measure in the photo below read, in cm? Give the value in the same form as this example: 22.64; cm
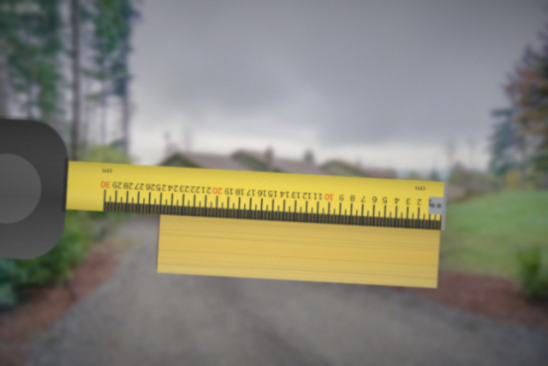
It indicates 25; cm
